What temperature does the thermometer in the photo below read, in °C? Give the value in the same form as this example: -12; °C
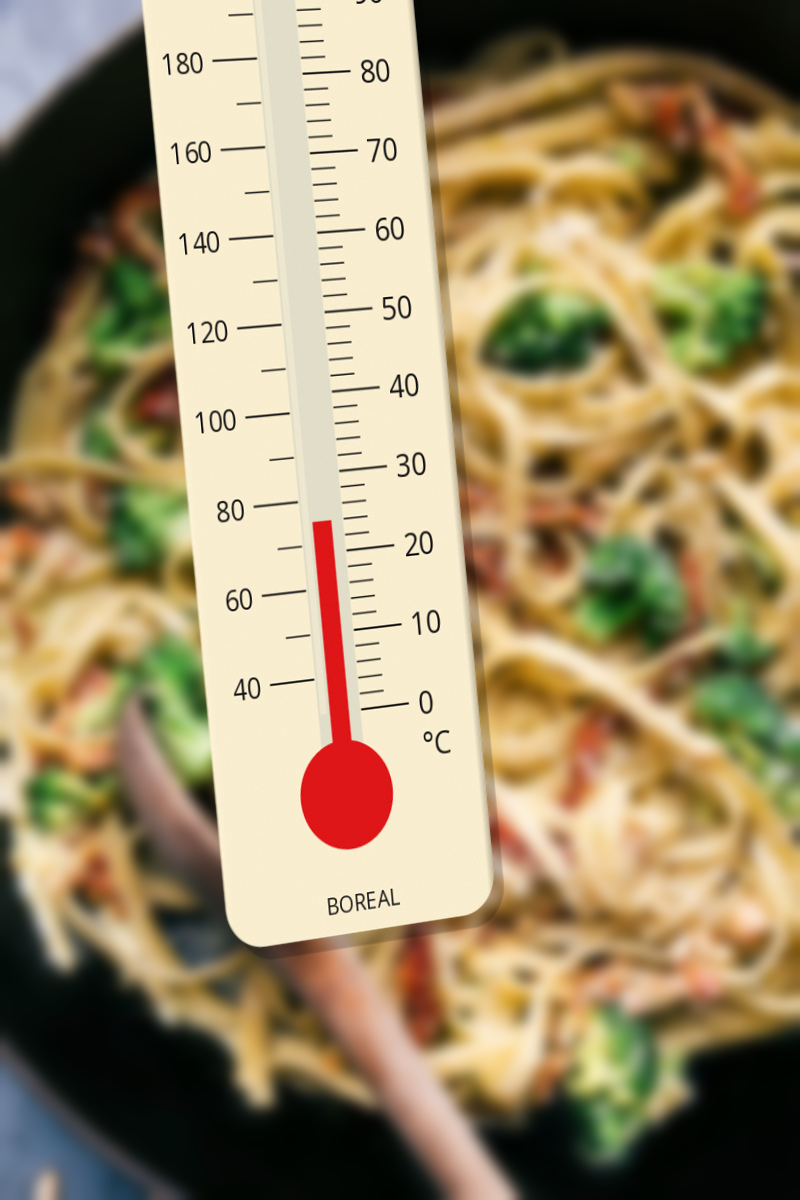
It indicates 24; °C
